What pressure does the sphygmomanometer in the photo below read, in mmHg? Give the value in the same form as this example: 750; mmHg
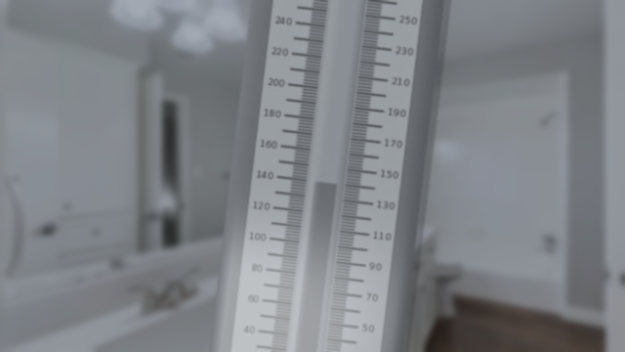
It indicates 140; mmHg
